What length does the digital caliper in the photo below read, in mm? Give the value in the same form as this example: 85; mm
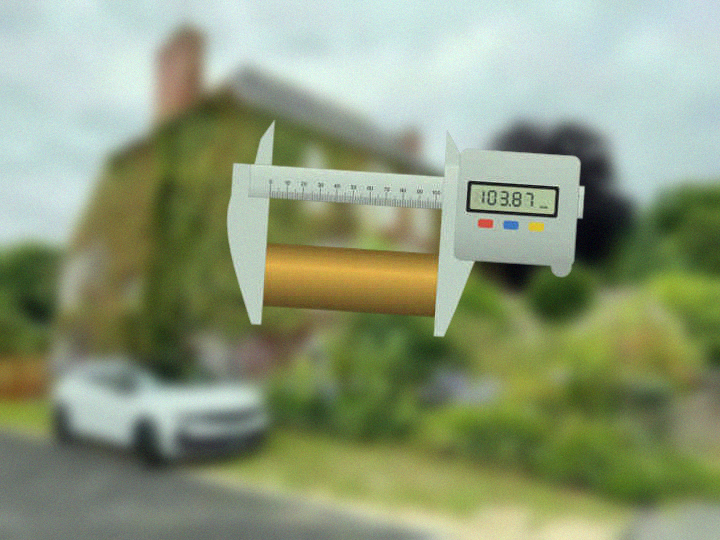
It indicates 103.87; mm
